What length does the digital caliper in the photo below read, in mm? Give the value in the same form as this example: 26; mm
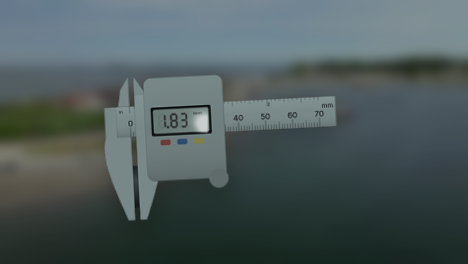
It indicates 1.83; mm
